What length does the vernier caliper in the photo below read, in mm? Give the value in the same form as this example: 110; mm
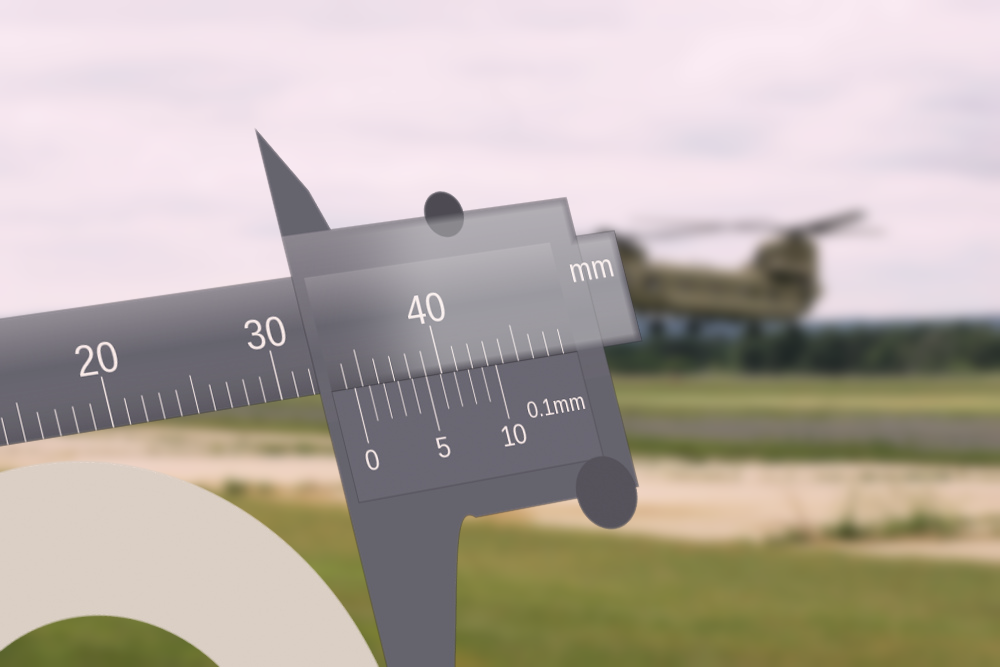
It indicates 34.5; mm
